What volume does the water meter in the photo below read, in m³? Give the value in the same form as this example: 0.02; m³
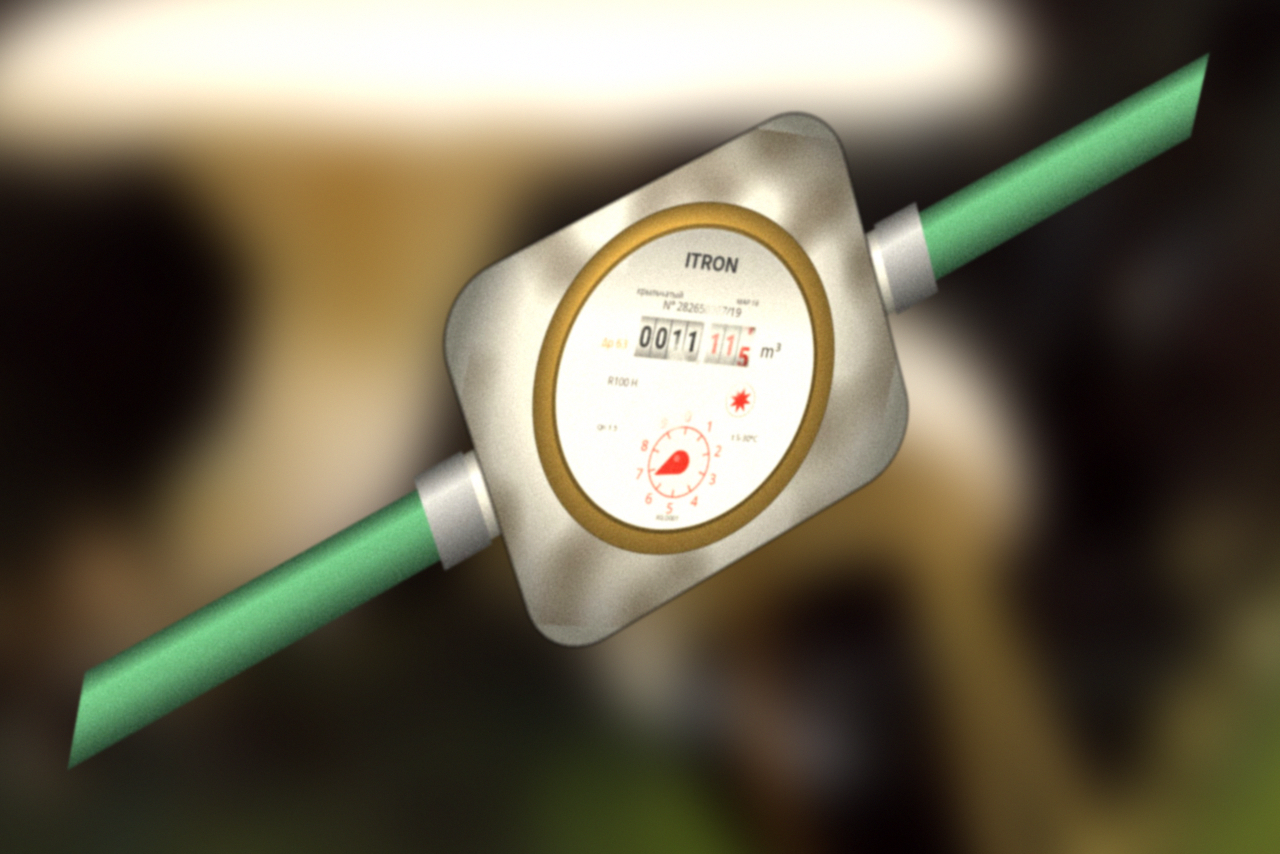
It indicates 11.1146; m³
